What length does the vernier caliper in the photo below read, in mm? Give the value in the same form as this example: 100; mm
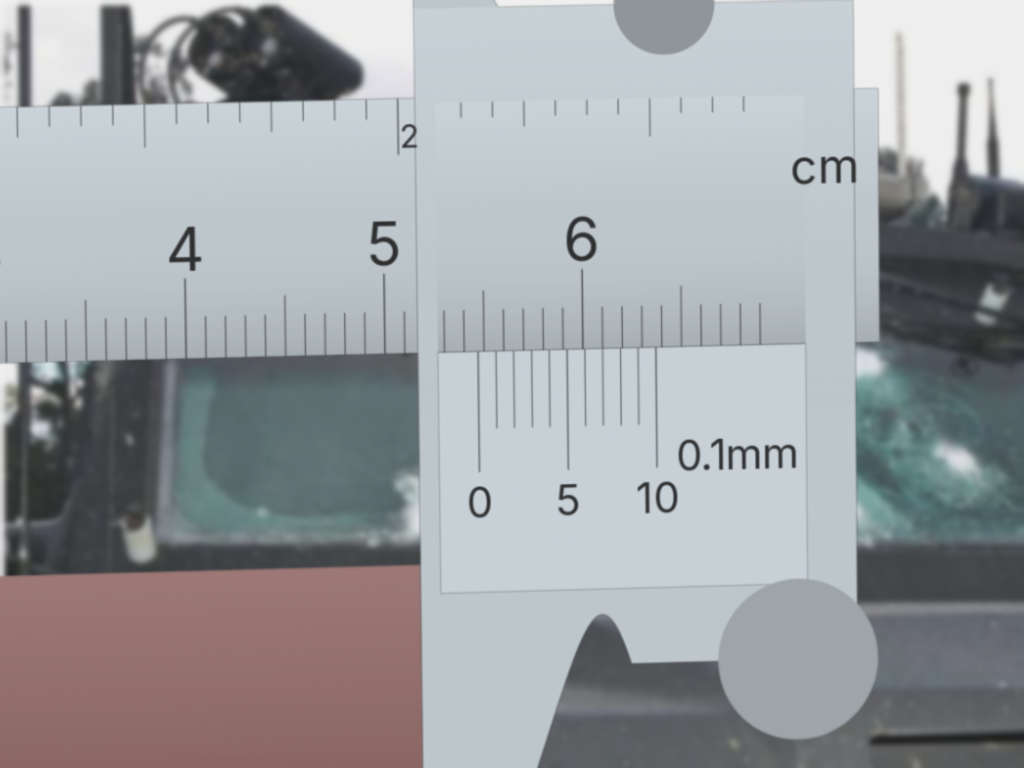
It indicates 54.7; mm
